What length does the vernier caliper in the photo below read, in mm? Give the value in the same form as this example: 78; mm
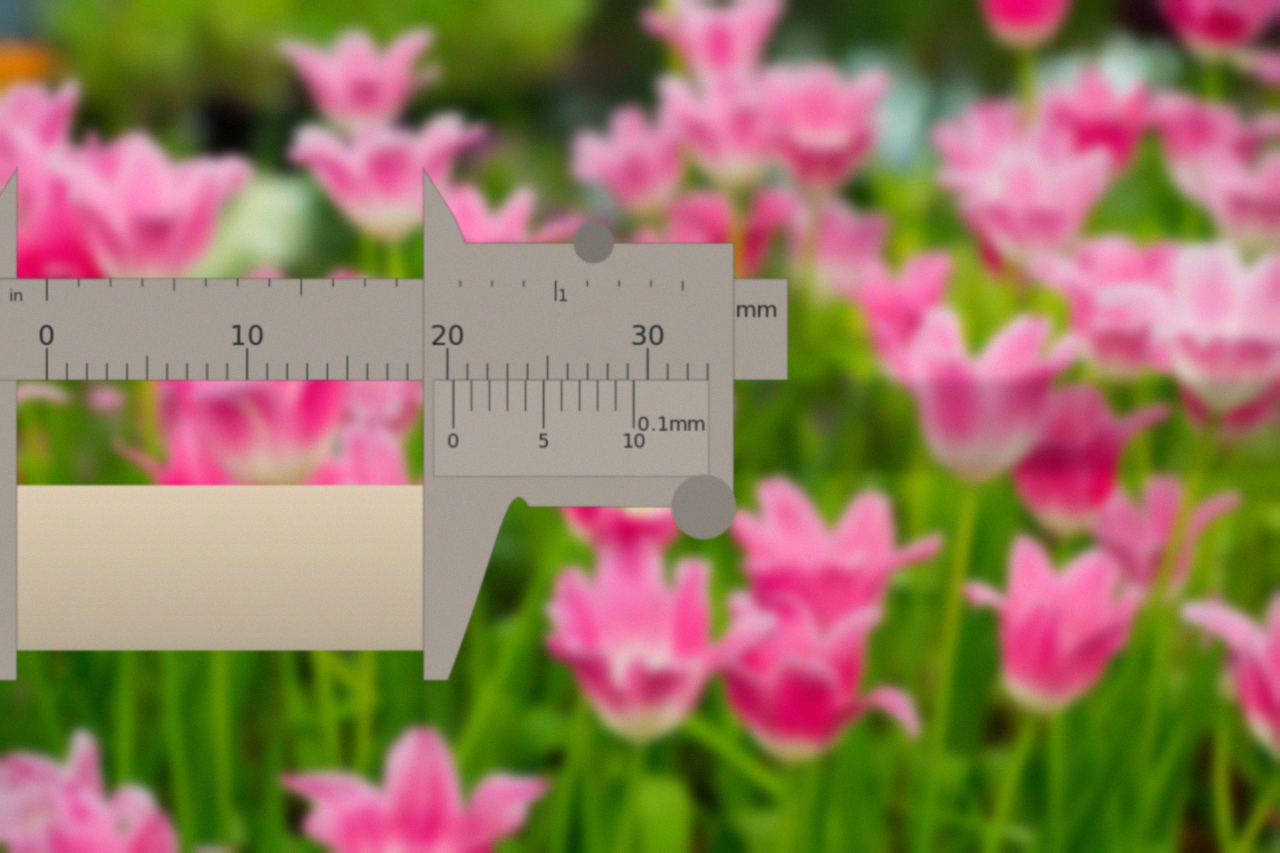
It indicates 20.3; mm
